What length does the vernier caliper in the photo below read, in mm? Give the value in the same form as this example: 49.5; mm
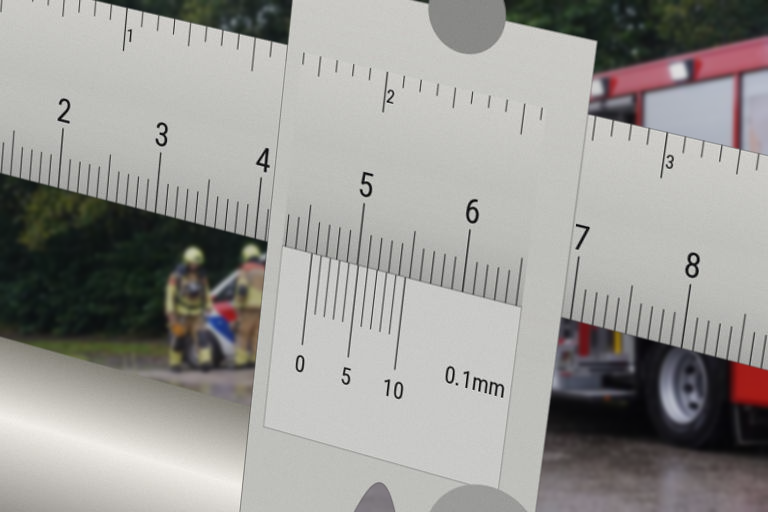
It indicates 45.6; mm
